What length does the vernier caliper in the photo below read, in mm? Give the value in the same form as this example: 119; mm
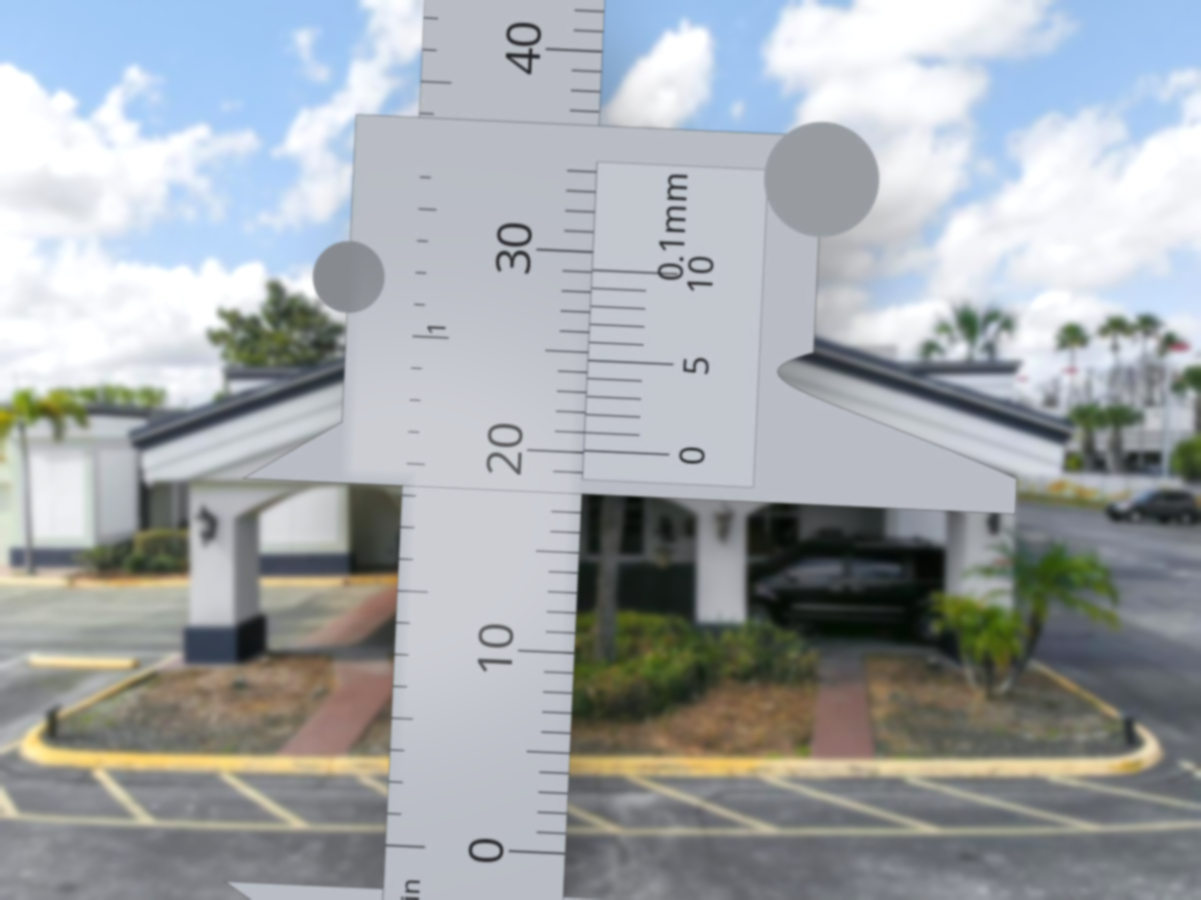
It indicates 20.1; mm
